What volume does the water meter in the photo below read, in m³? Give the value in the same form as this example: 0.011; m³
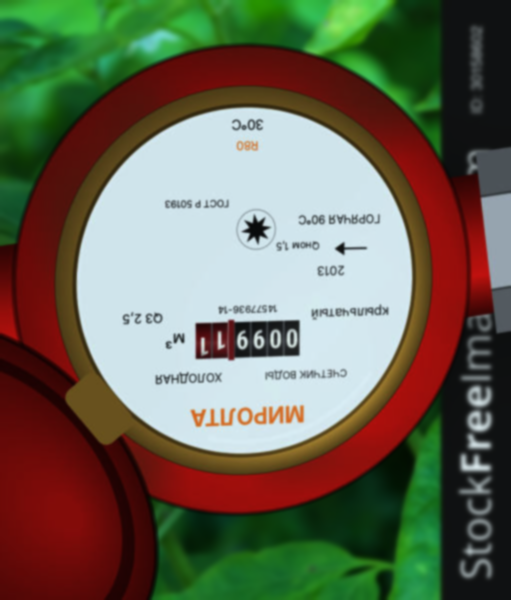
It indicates 99.11; m³
